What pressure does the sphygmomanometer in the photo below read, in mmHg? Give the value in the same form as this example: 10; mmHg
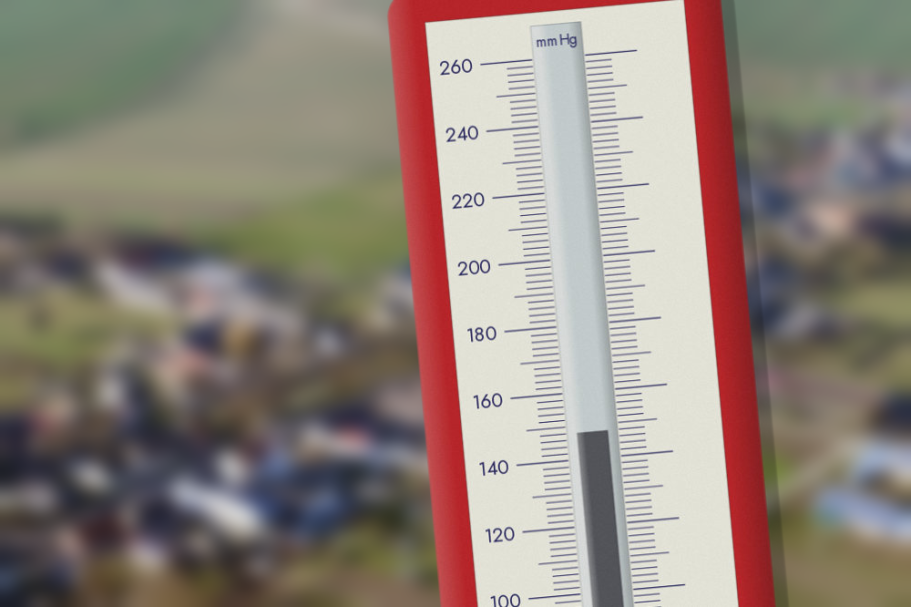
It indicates 148; mmHg
